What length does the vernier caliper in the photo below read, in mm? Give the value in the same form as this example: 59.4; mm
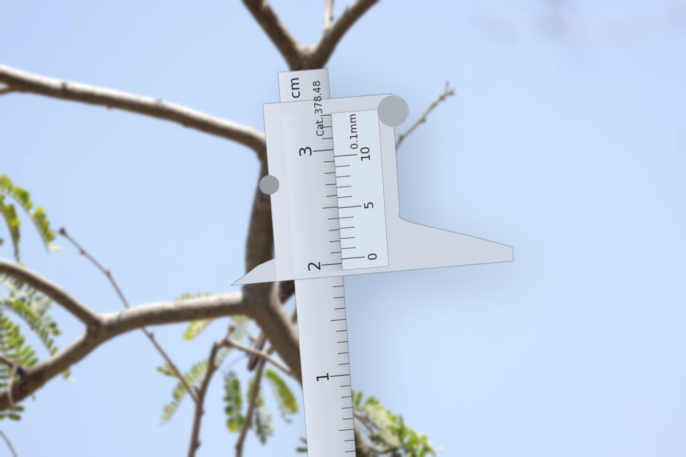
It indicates 20.4; mm
